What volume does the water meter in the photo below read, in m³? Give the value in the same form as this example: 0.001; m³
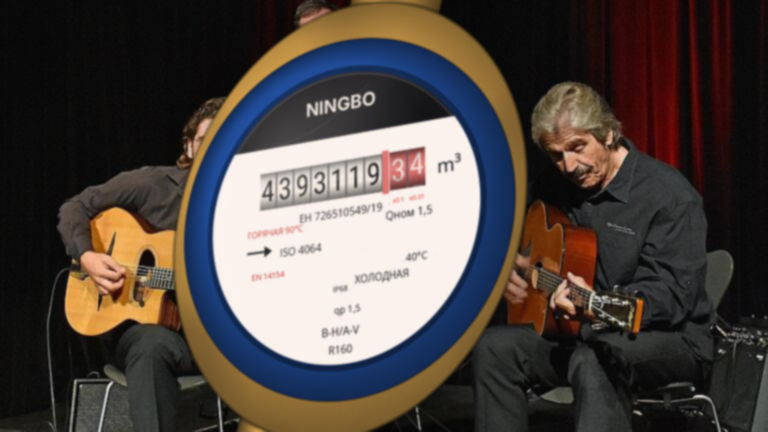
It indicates 4393119.34; m³
